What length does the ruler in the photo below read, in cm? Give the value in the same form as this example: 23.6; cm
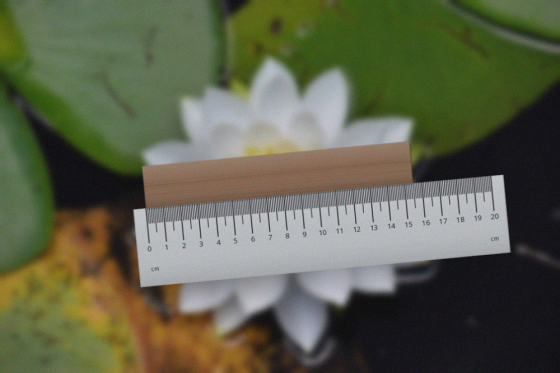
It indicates 15.5; cm
